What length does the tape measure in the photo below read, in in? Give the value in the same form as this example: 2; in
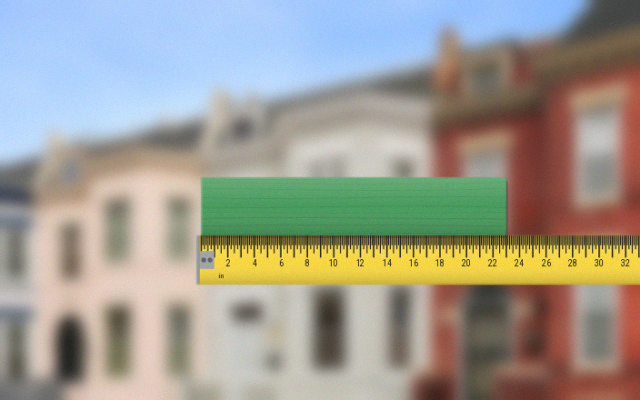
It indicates 23; in
